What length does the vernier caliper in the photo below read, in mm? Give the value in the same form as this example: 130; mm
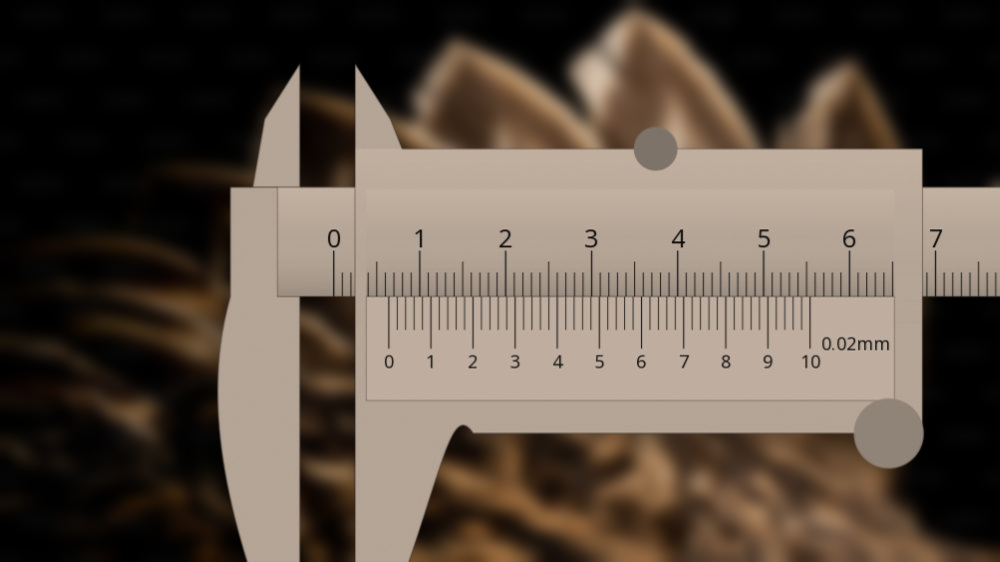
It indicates 6.4; mm
